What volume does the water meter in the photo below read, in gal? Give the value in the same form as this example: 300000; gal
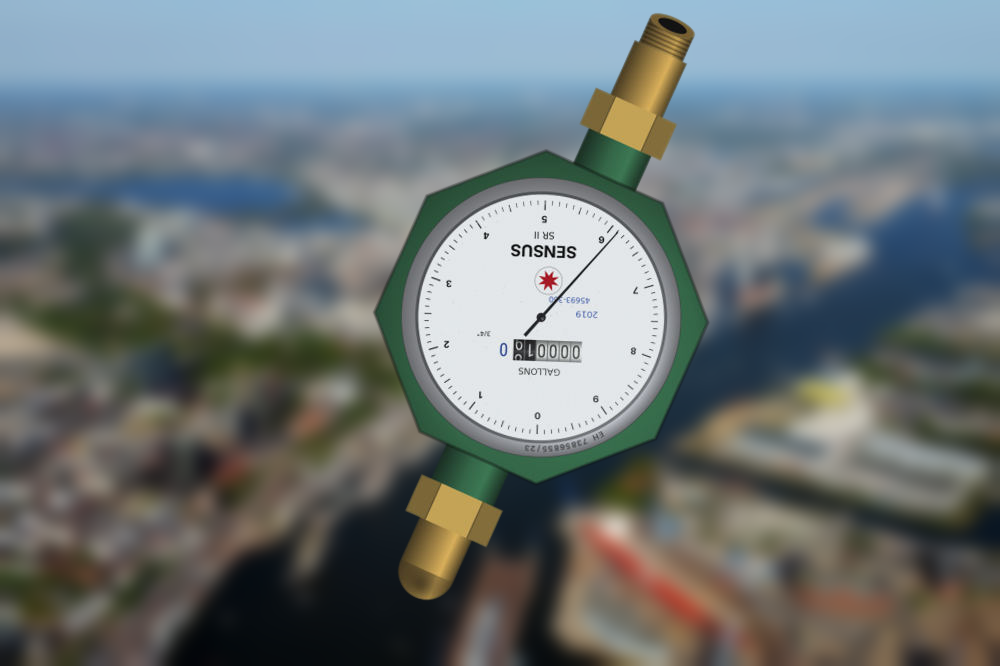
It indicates 186.1; gal
